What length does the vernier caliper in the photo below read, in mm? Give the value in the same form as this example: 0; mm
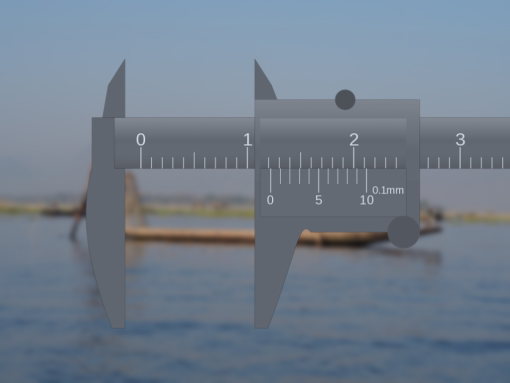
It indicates 12.2; mm
